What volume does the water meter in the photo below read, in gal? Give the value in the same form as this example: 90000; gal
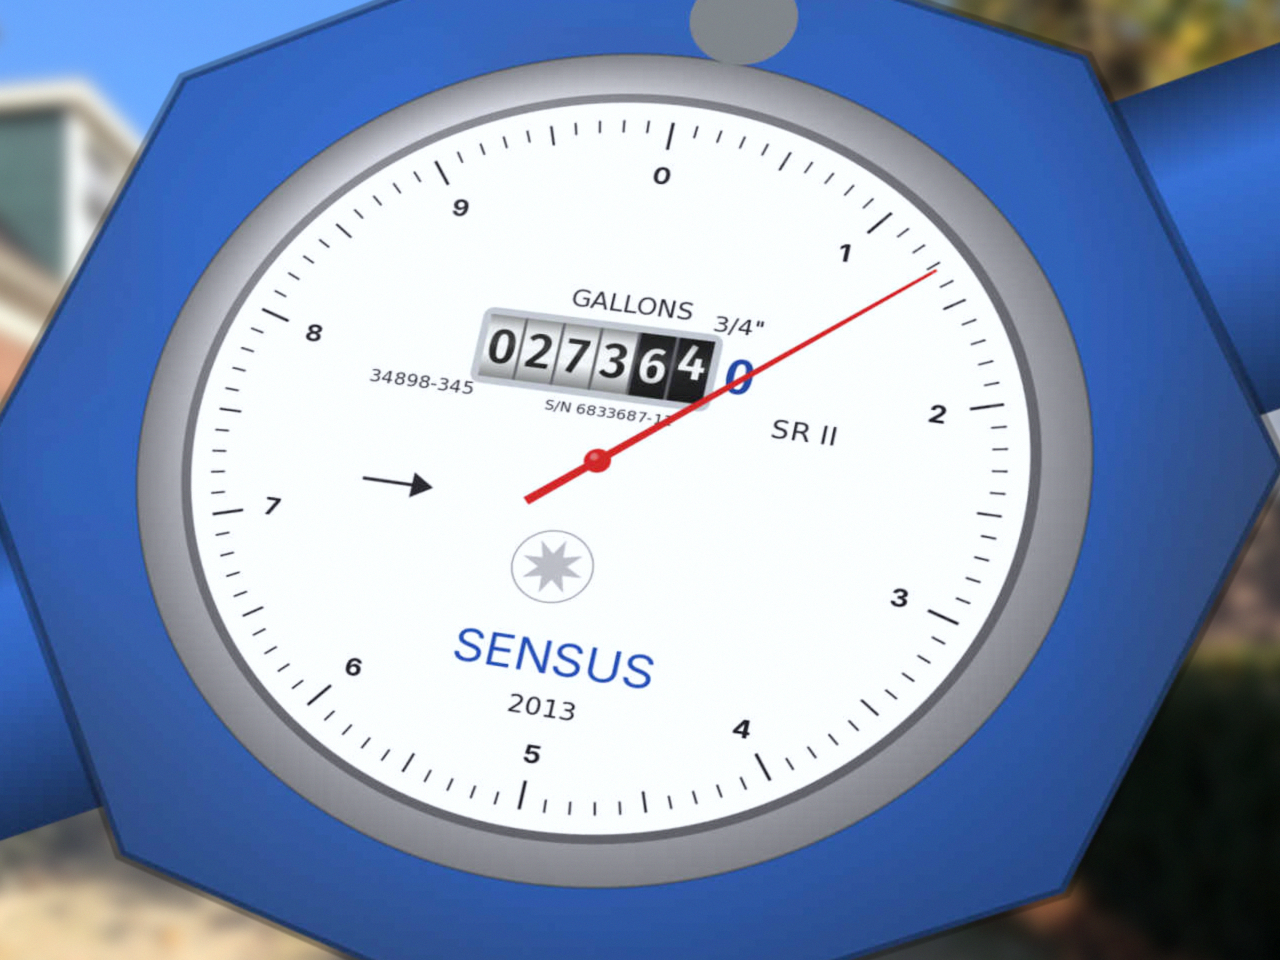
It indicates 273641.3; gal
